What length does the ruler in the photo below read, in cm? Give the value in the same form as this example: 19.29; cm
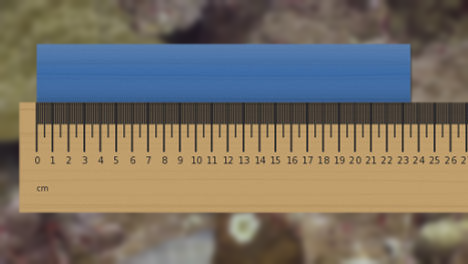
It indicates 23.5; cm
